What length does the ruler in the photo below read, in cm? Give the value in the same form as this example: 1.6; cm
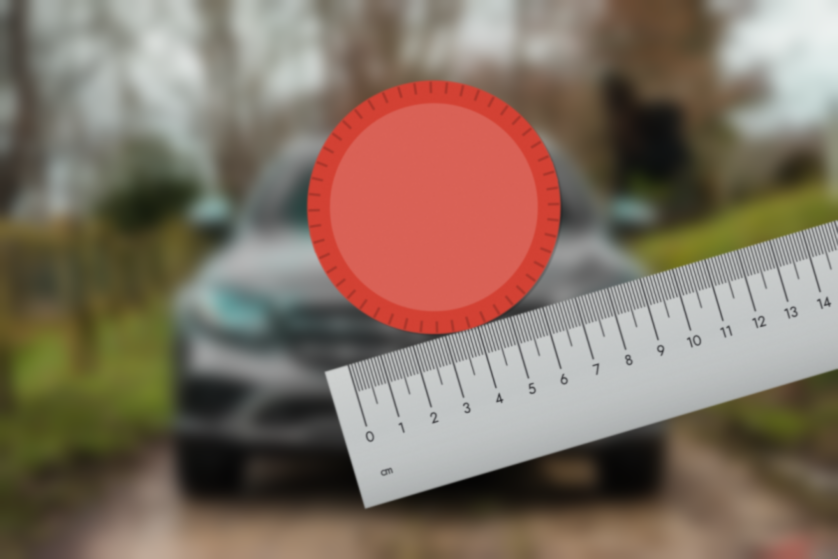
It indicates 7.5; cm
